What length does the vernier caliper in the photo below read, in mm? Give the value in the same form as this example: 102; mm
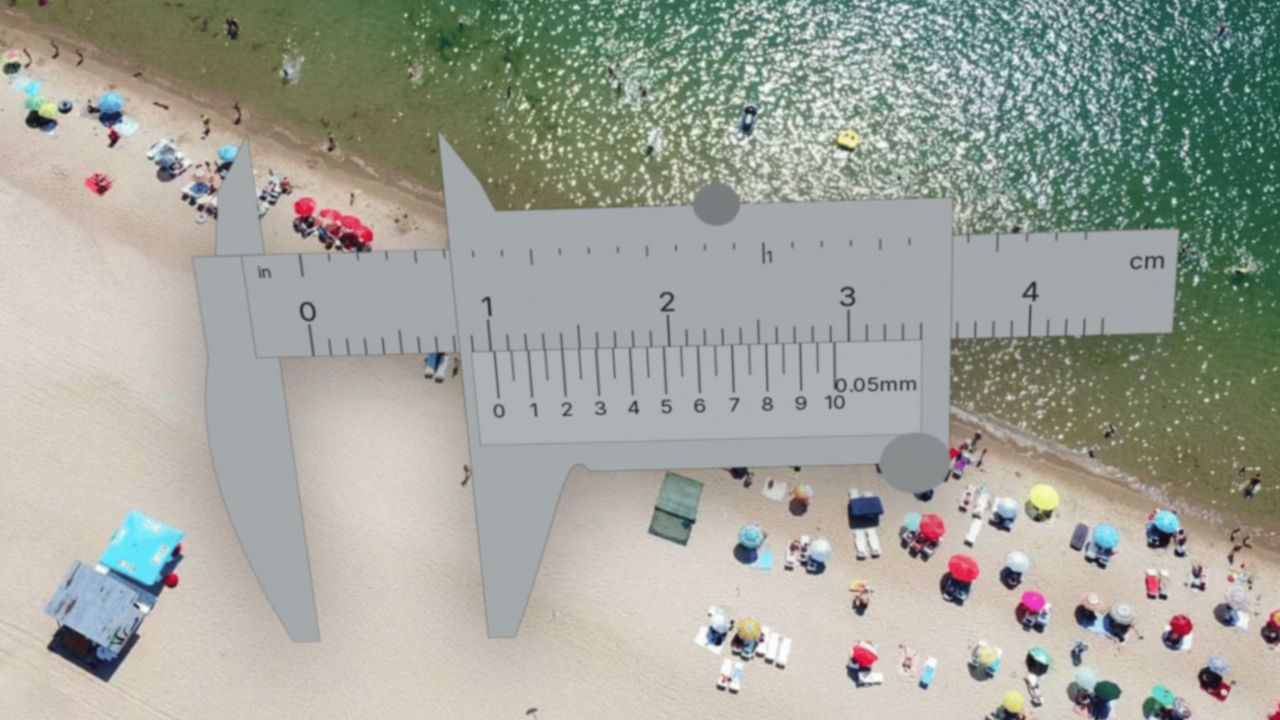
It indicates 10.2; mm
